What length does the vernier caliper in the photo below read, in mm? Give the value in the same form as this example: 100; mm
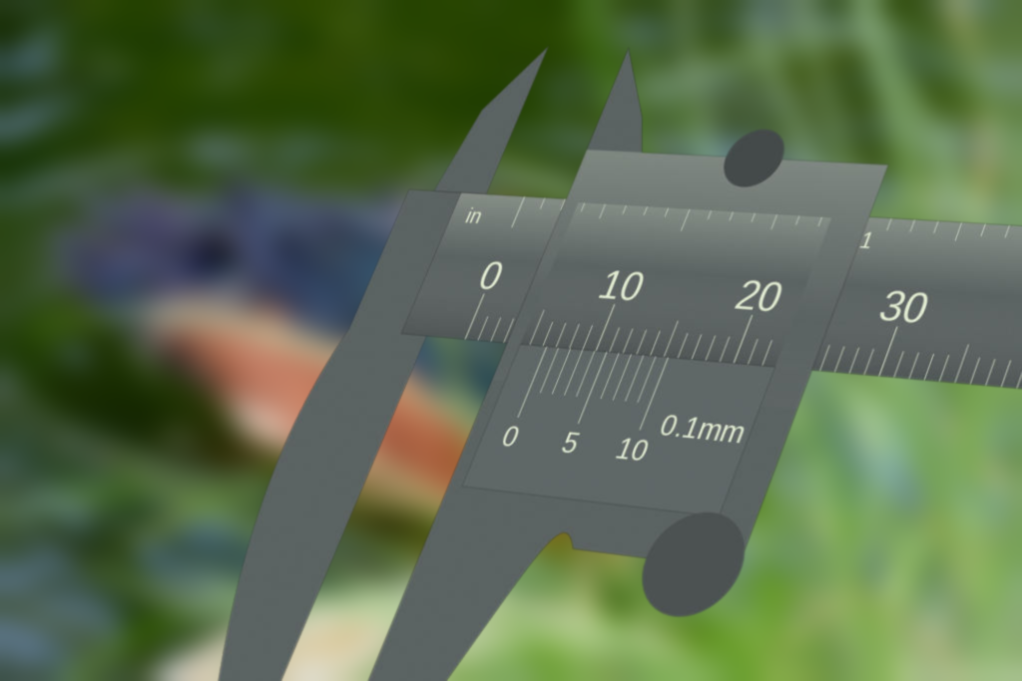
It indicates 6.3; mm
